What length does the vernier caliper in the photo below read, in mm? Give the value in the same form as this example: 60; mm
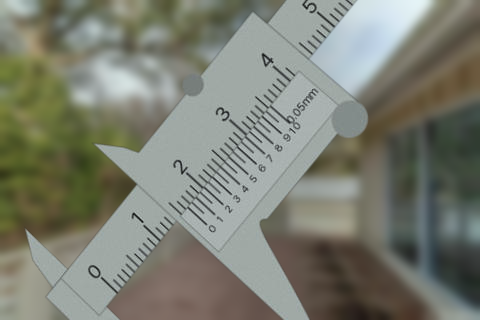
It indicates 16.4; mm
